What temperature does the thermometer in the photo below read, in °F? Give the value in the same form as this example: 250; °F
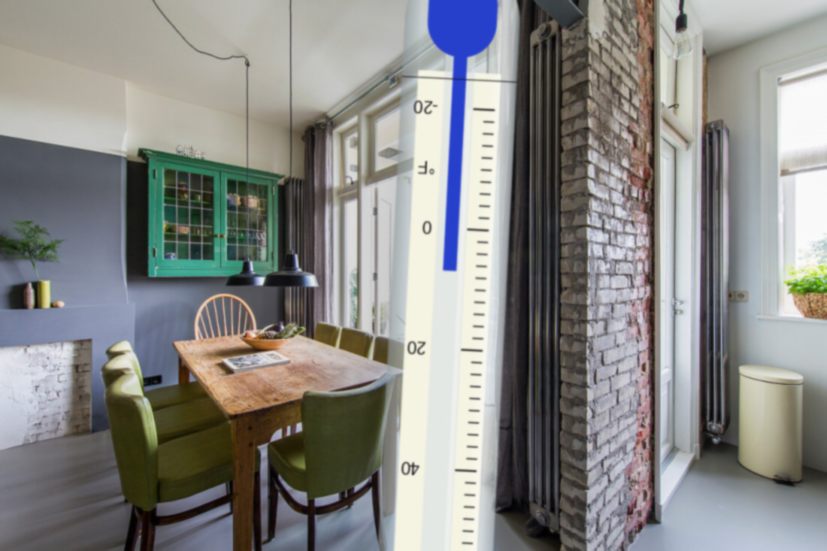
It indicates 7; °F
